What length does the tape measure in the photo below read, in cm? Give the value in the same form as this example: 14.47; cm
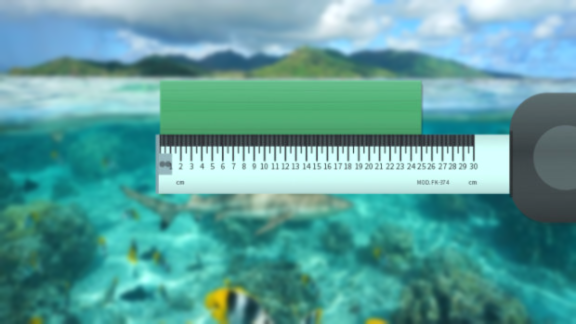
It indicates 25; cm
